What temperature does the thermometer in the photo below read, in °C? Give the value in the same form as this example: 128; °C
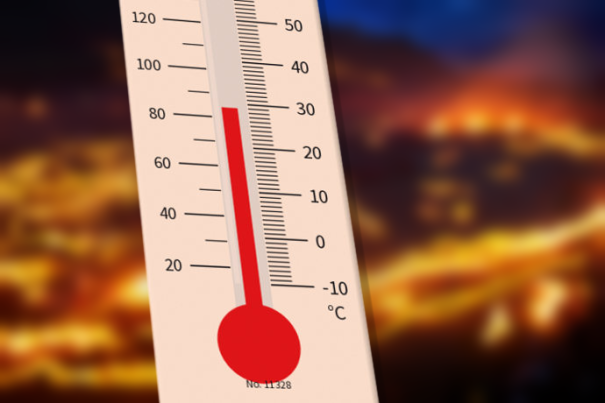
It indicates 29; °C
